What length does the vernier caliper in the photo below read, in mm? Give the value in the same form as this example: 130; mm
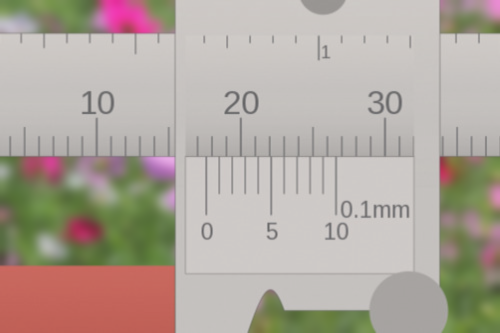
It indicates 17.6; mm
